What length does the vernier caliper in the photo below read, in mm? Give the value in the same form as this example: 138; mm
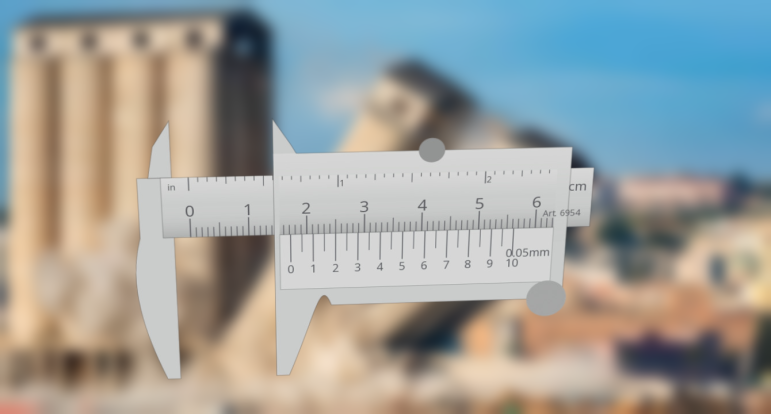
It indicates 17.2; mm
